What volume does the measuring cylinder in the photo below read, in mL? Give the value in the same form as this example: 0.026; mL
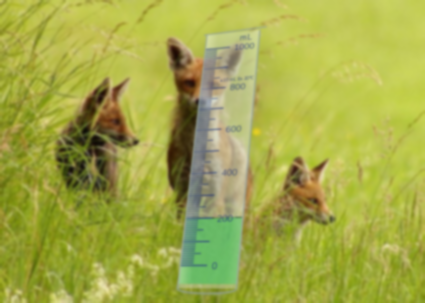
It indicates 200; mL
